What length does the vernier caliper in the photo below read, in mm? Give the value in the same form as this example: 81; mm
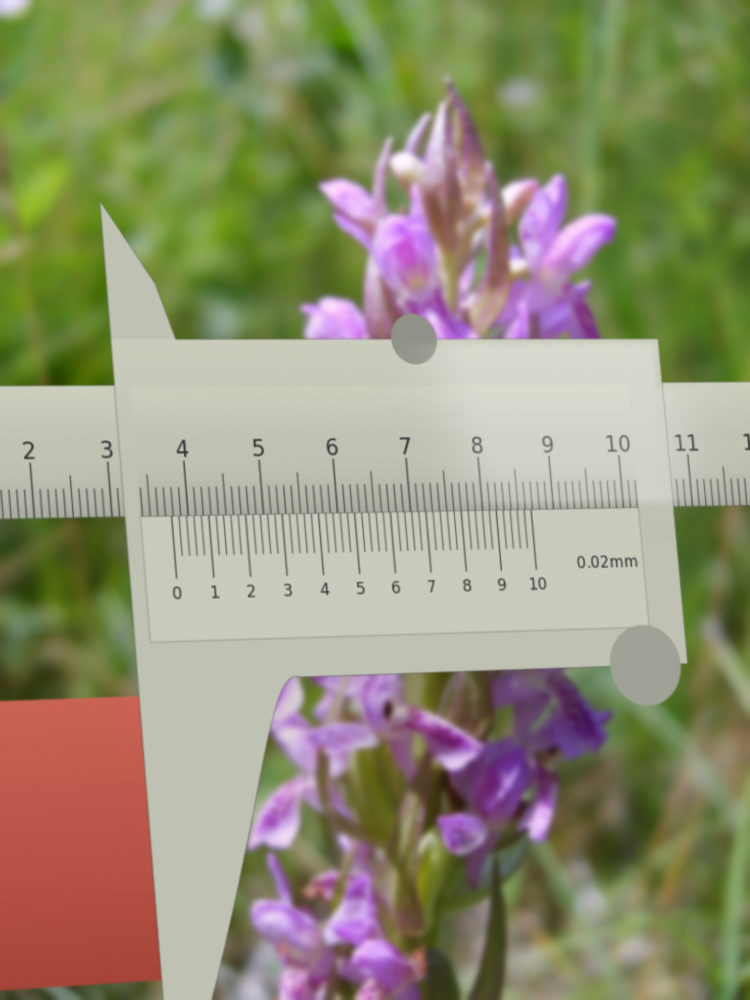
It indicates 37.8; mm
